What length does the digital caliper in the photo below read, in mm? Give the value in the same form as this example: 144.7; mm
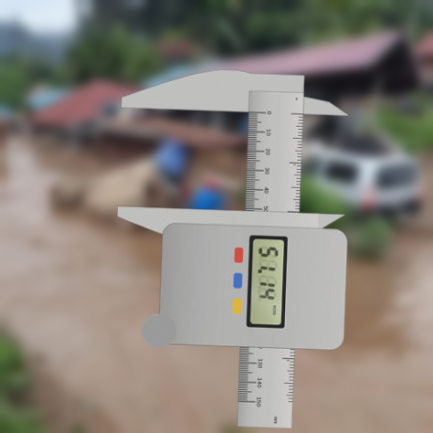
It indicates 51.14; mm
